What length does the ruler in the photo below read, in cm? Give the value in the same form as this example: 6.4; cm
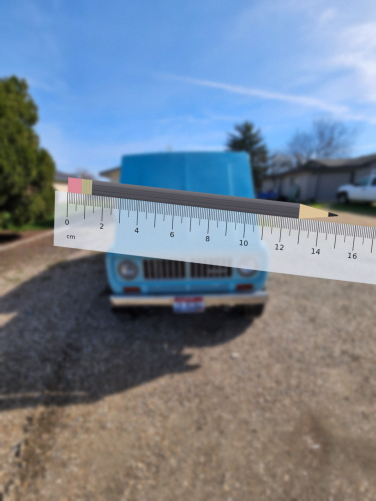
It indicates 15; cm
